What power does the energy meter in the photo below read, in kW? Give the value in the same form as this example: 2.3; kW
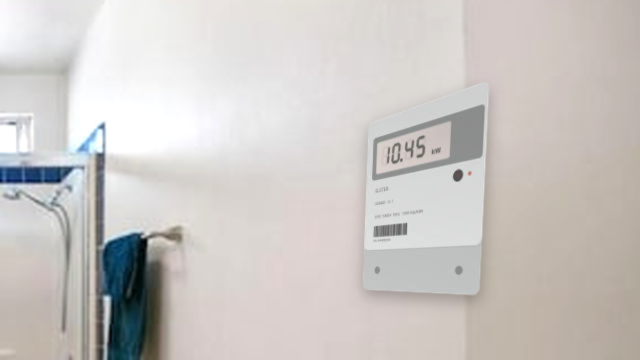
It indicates 10.45; kW
